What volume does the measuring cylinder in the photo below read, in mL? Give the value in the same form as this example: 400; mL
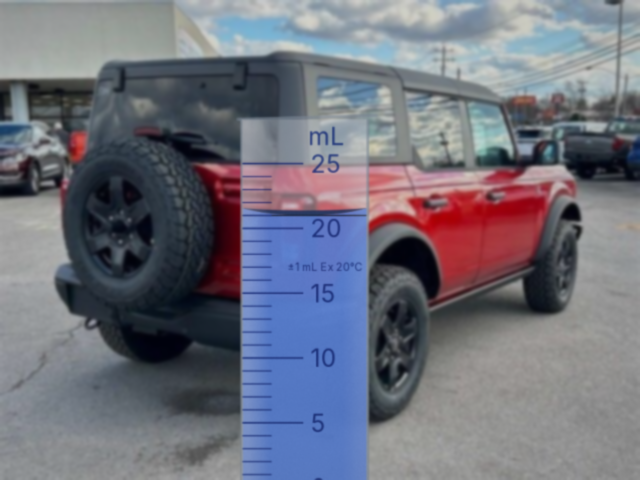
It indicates 21; mL
